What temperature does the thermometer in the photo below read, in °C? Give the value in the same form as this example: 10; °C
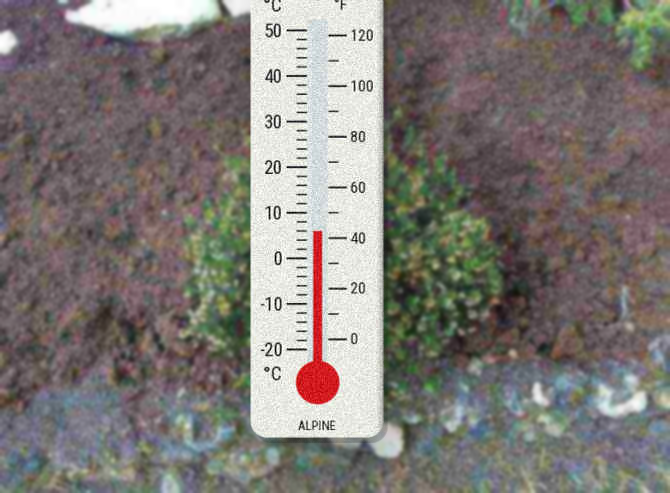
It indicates 6; °C
